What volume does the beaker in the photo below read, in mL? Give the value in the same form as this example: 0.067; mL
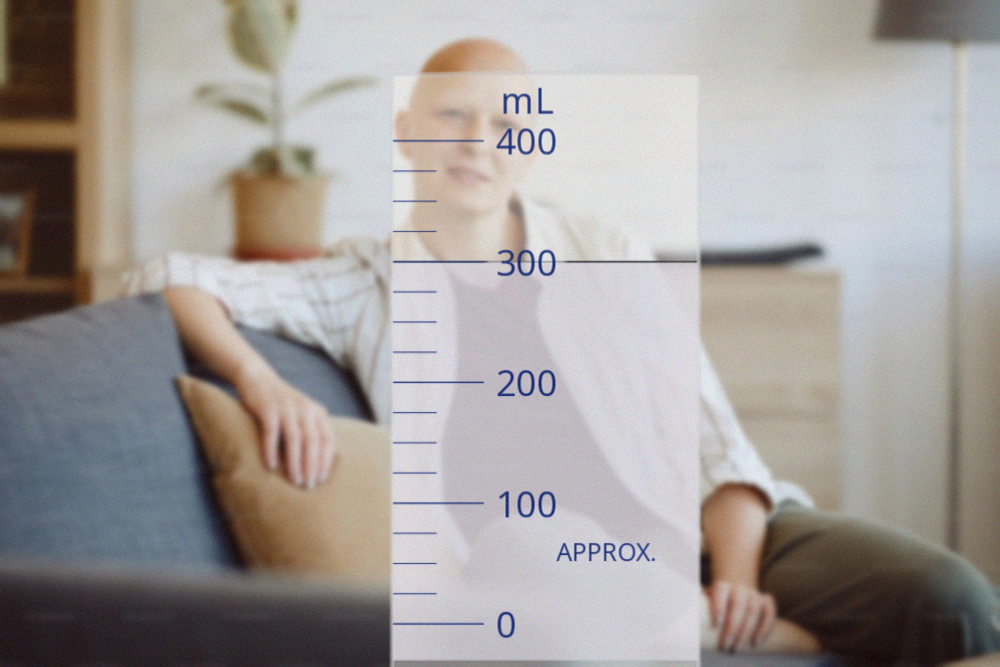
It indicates 300; mL
